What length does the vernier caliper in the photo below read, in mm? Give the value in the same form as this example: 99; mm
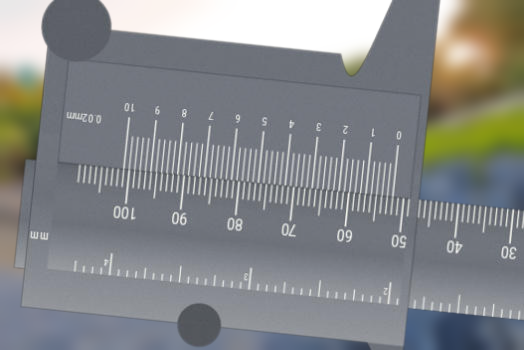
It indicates 52.0; mm
